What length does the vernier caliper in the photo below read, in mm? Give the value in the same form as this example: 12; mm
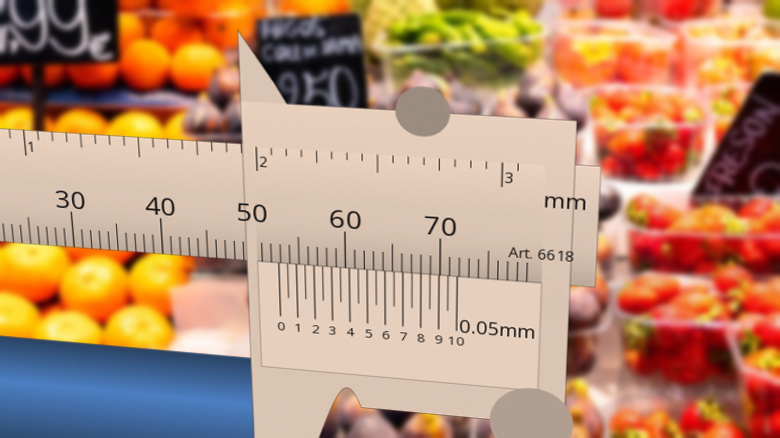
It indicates 52.8; mm
